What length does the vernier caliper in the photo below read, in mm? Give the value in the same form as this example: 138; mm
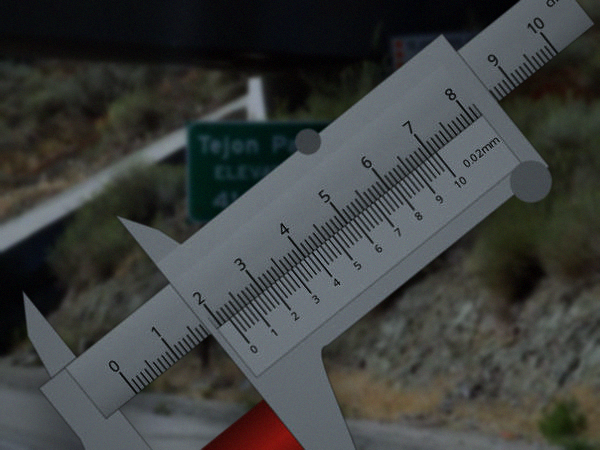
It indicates 22.0; mm
